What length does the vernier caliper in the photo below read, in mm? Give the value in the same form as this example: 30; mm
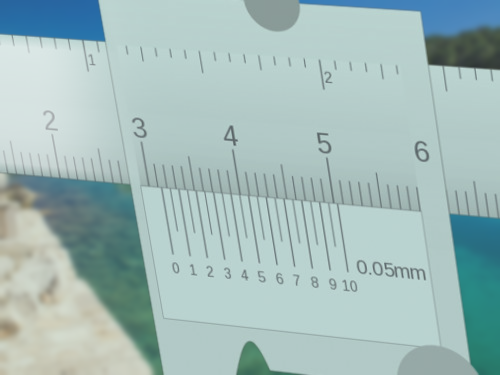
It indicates 31.4; mm
